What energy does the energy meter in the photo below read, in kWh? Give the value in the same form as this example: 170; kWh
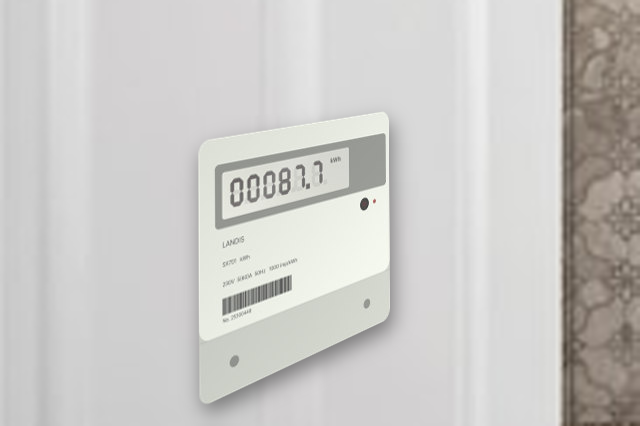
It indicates 87.7; kWh
